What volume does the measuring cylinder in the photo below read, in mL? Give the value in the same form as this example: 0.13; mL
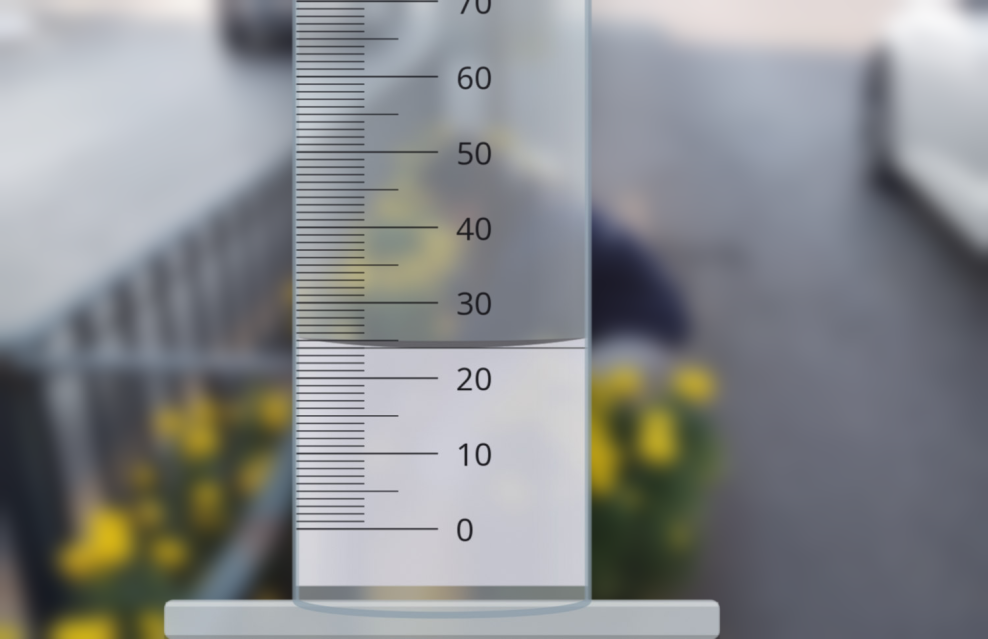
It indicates 24; mL
